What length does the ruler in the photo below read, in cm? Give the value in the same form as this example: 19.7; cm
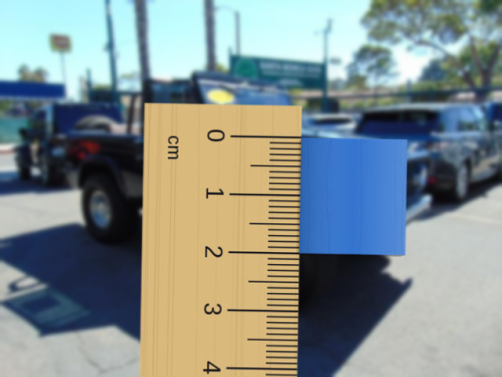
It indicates 2; cm
